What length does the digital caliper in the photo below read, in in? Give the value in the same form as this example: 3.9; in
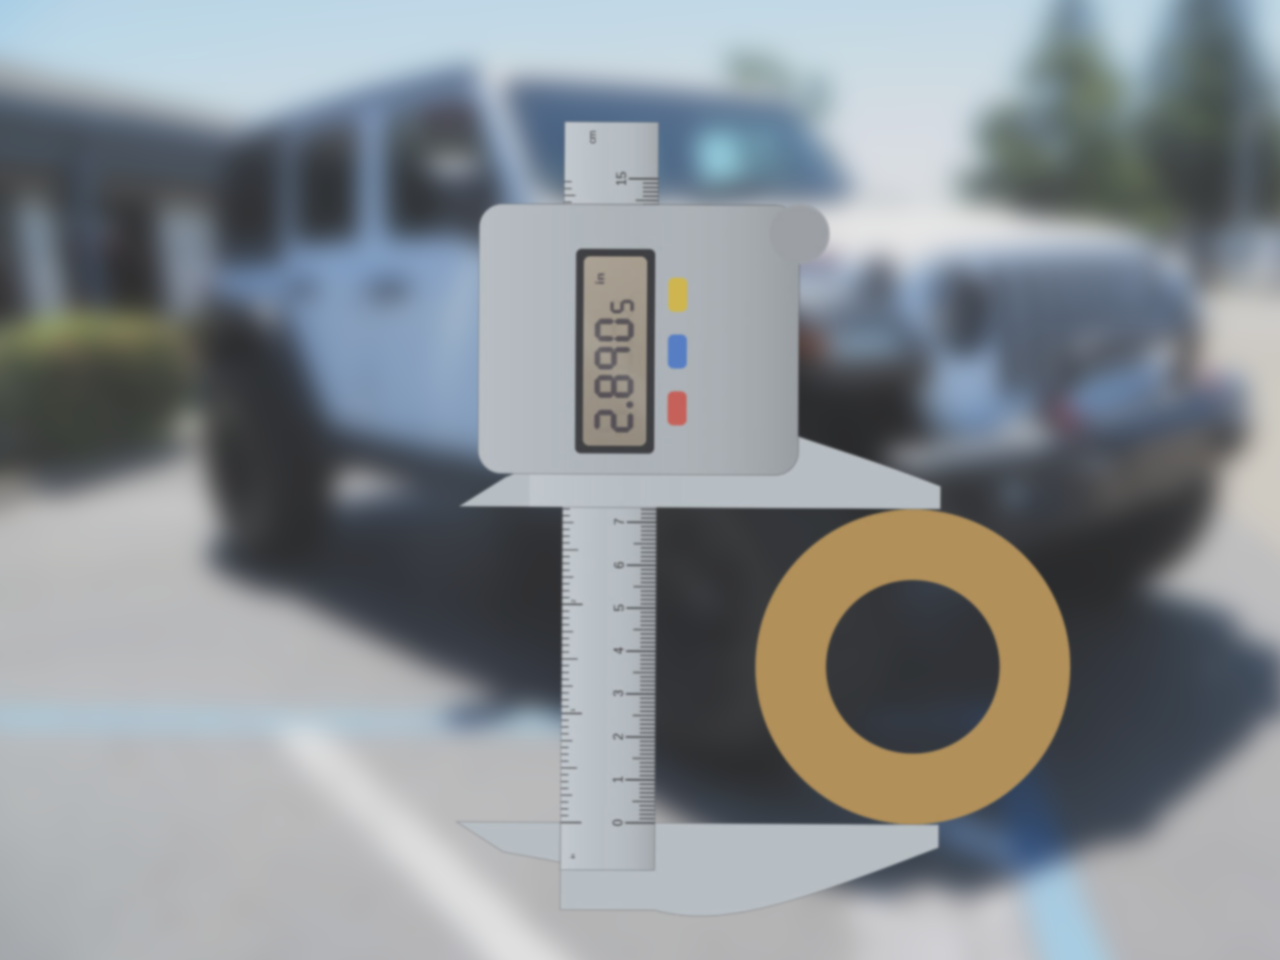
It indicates 2.8905; in
